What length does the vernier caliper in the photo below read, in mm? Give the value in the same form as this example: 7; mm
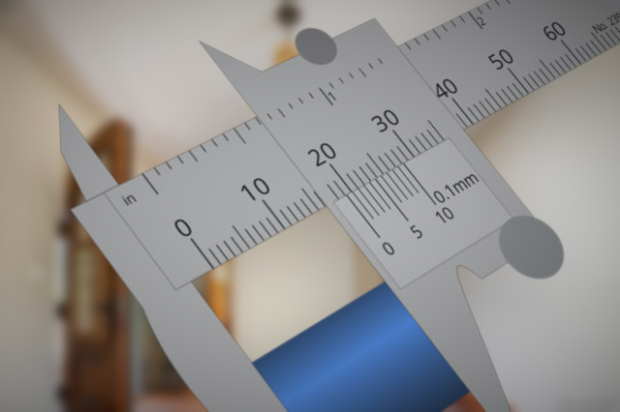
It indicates 19.2; mm
